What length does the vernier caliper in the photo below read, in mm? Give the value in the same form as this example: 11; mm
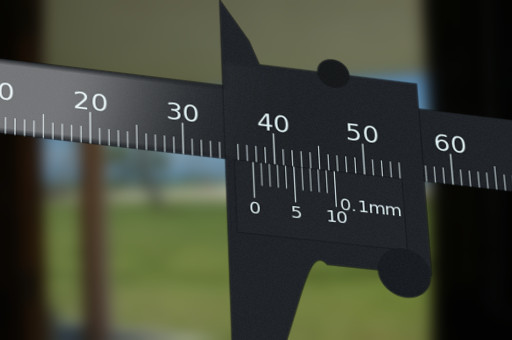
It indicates 37.6; mm
